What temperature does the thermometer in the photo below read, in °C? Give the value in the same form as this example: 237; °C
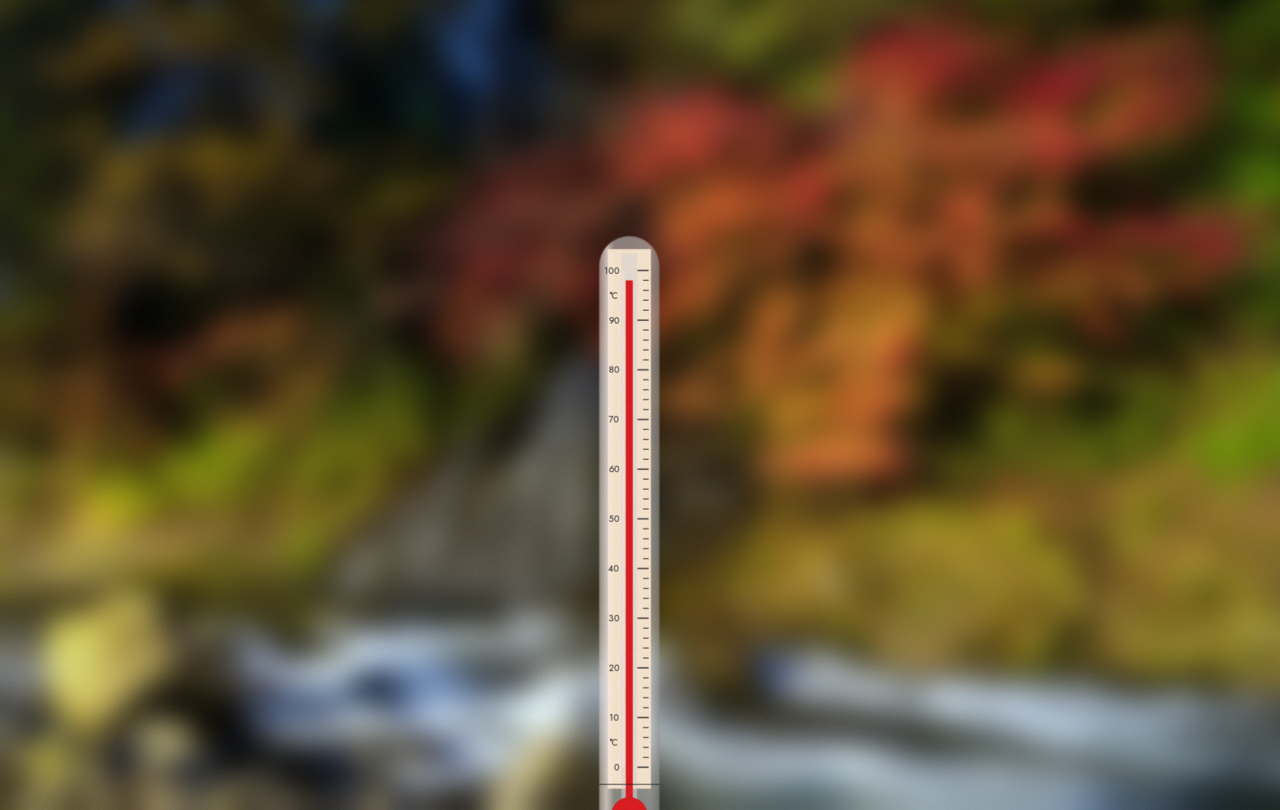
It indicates 98; °C
